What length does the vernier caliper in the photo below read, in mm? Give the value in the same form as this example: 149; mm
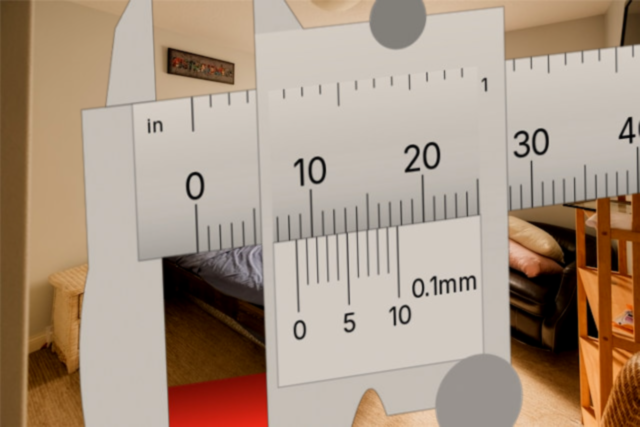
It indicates 8.6; mm
